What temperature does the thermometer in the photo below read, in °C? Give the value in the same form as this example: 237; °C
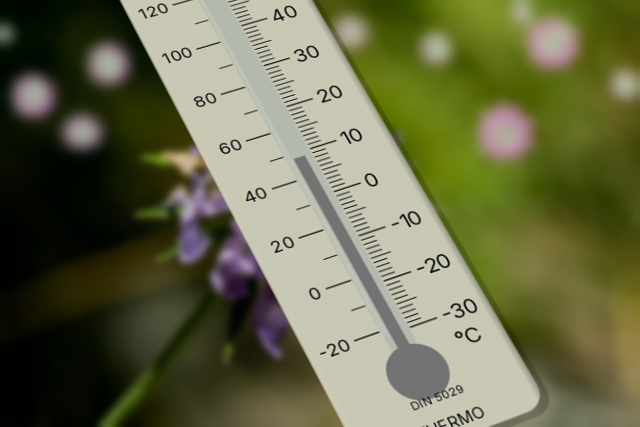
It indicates 9; °C
